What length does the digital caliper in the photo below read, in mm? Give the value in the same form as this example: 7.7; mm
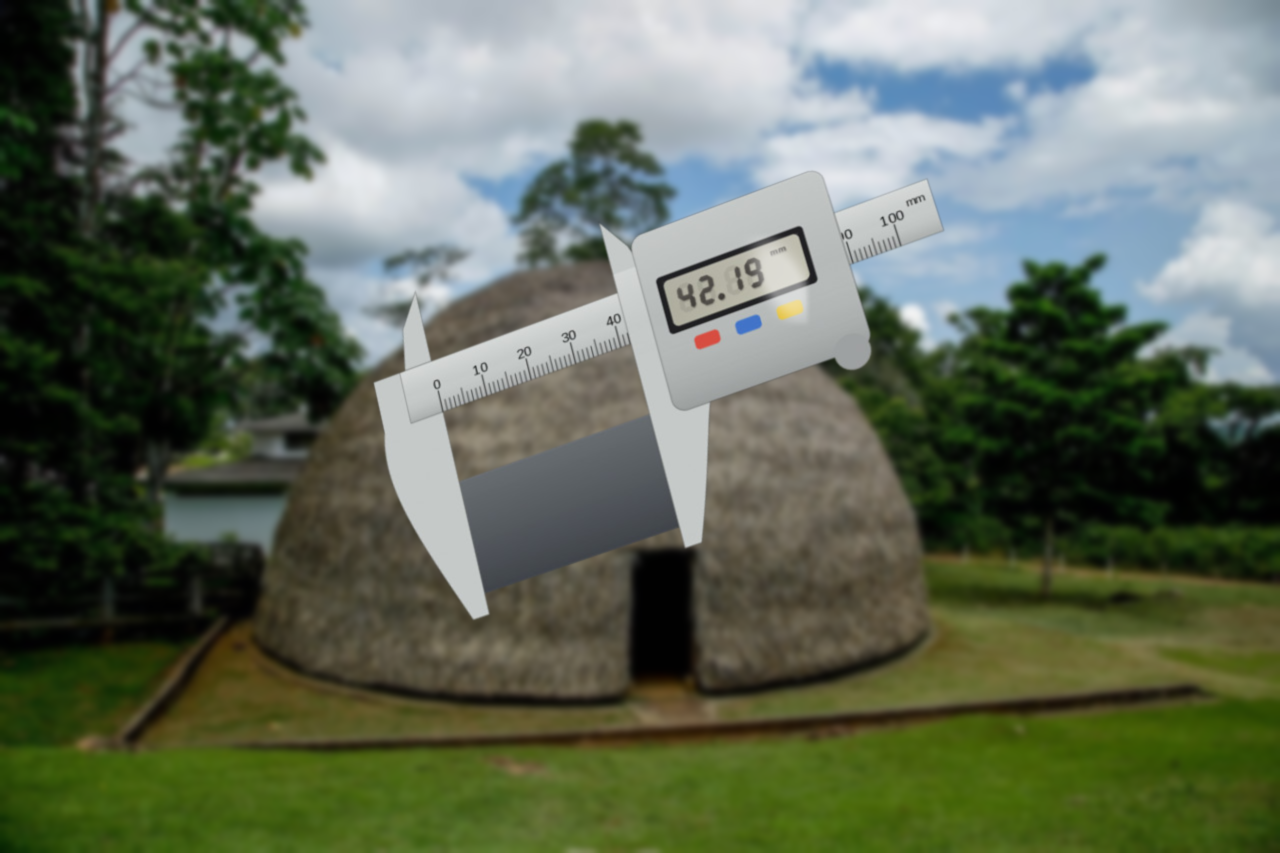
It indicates 42.19; mm
